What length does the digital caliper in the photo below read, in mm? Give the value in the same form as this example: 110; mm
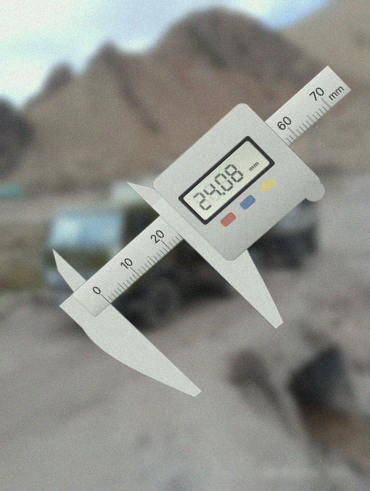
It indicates 24.08; mm
